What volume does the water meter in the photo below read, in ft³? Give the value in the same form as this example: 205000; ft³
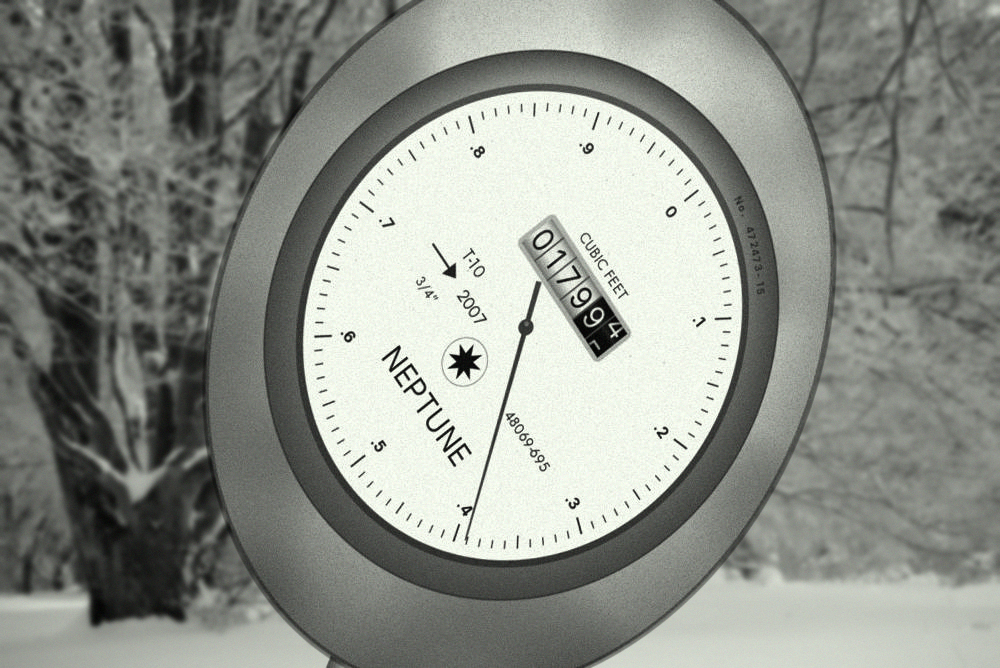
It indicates 17994.39; ft³
